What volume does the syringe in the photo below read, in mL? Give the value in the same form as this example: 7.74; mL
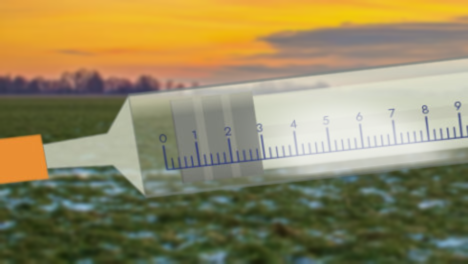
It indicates 0.4; mL
